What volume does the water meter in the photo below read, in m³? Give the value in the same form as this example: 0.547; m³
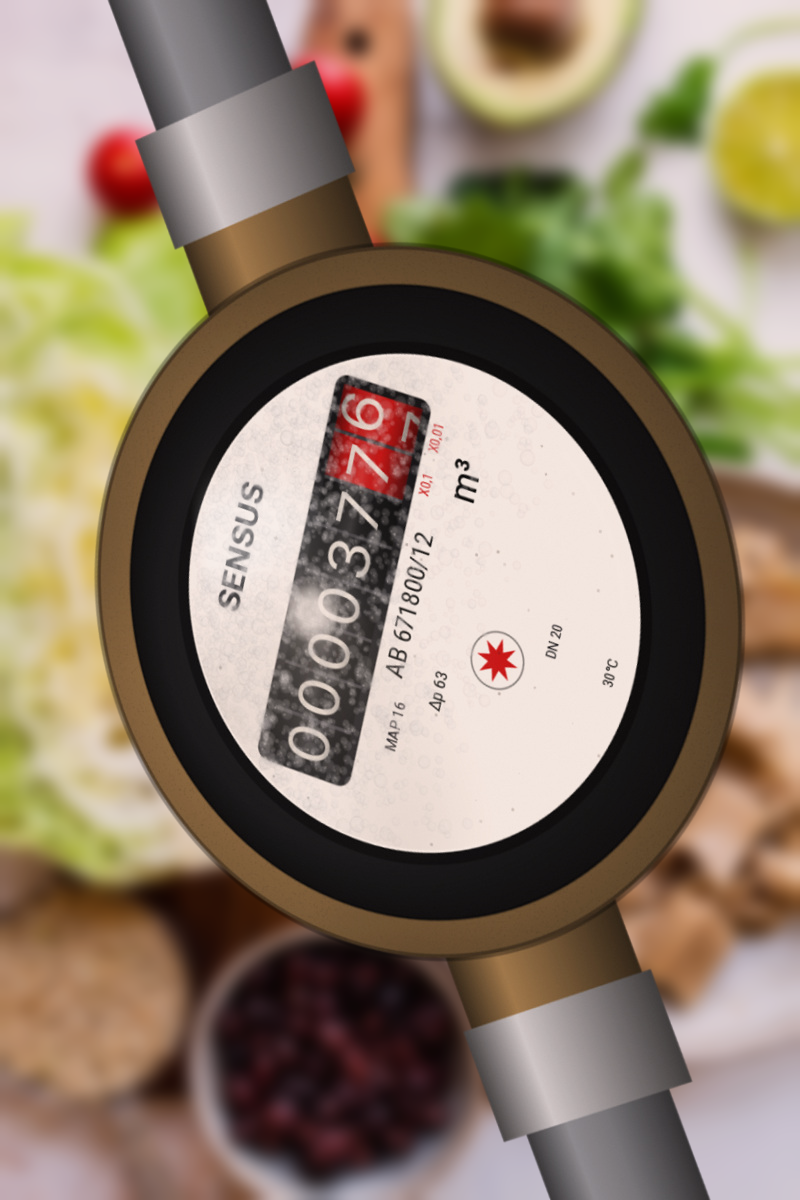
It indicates 37.76; m³
